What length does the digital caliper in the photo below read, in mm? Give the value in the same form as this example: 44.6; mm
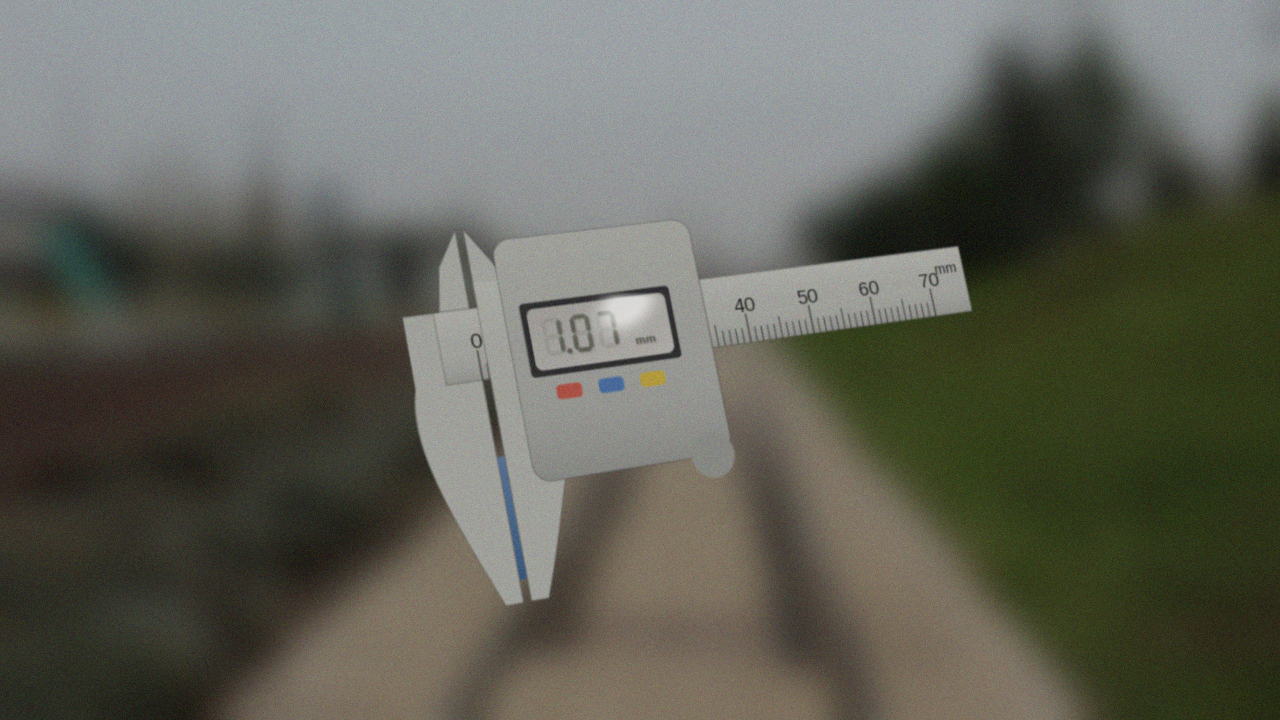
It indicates 1.07; mm
